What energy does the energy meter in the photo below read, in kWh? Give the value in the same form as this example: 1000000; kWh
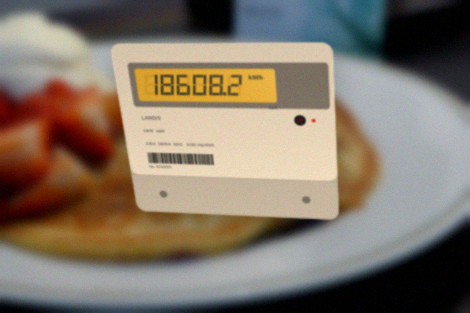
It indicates 18608.2; kWh
